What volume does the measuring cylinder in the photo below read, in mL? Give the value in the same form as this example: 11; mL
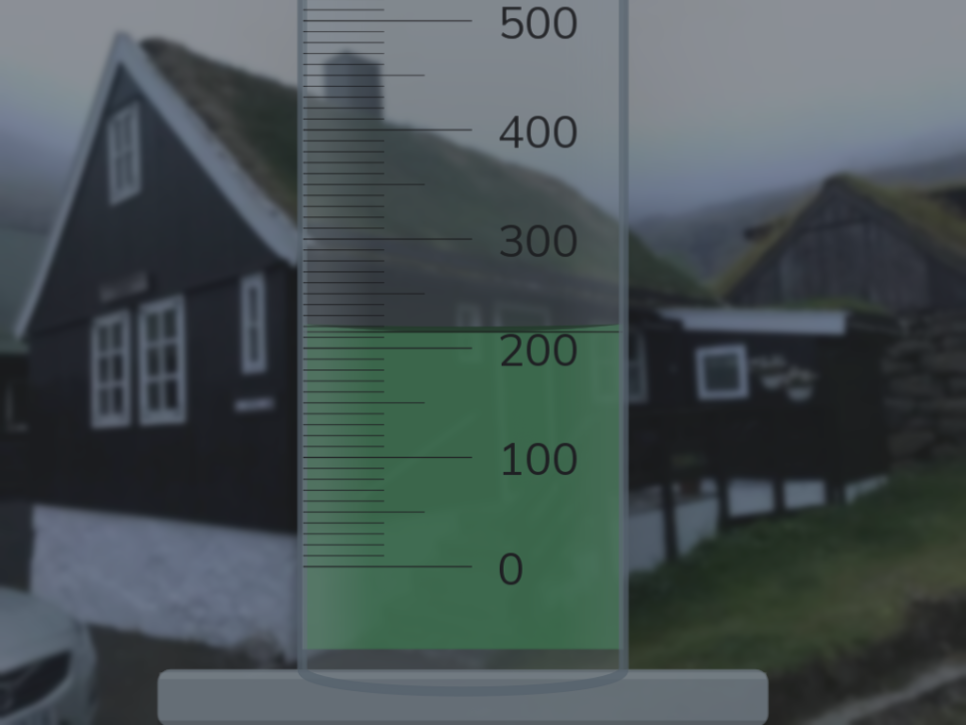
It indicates 215; mL
